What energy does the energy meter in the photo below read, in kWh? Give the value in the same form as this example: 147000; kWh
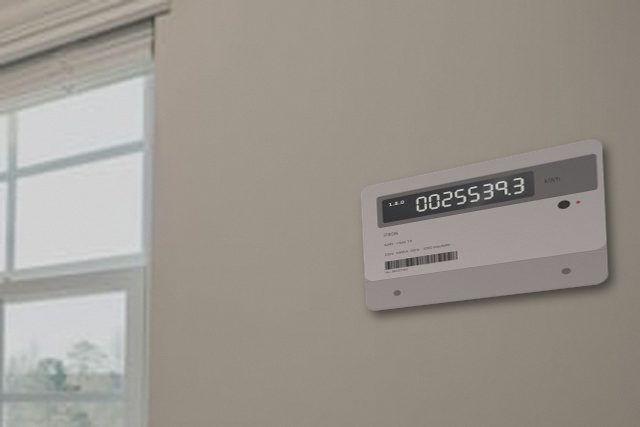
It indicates 25539.3; kWh
